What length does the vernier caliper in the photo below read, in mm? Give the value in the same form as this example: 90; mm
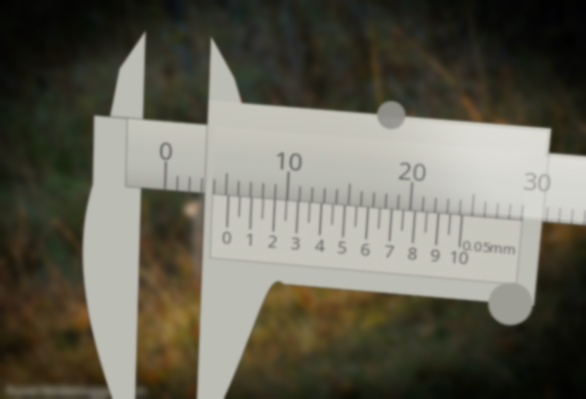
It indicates 5.2; mm
